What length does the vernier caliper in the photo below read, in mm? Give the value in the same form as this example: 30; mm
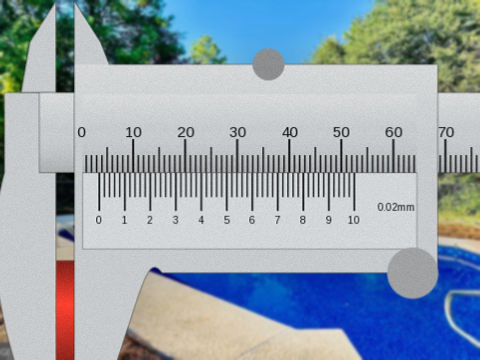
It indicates 3.5; mm
